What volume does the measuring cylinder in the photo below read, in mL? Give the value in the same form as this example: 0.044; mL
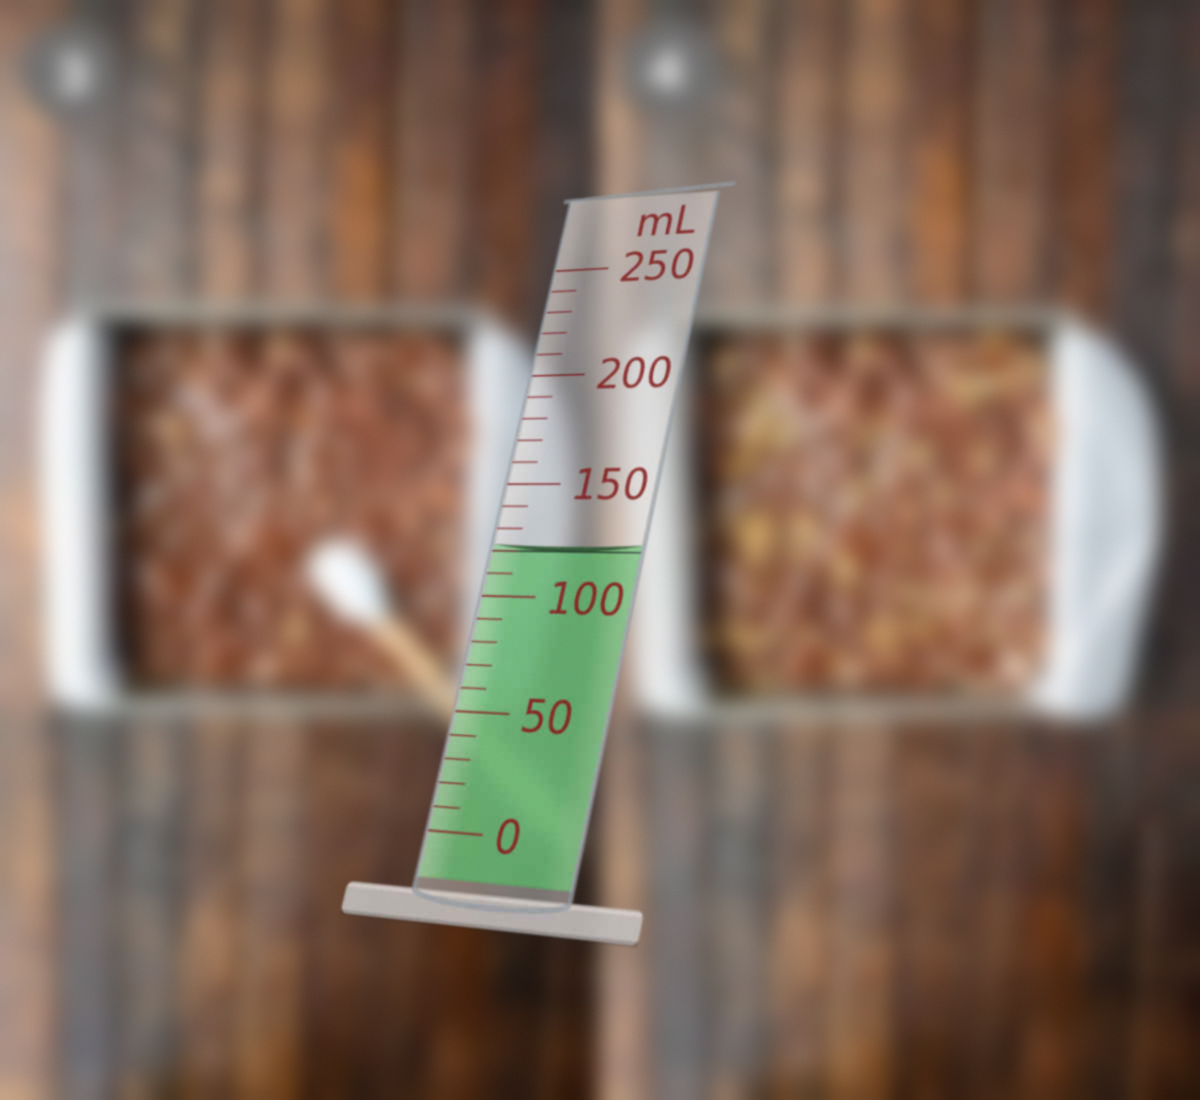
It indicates 120; mL
